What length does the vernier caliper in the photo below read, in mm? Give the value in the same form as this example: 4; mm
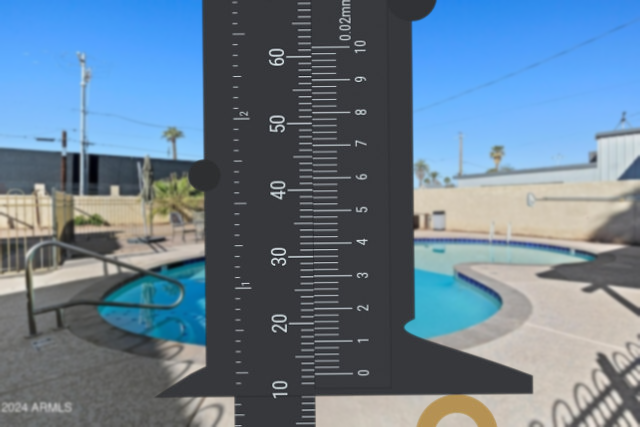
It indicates 12.4; mm
